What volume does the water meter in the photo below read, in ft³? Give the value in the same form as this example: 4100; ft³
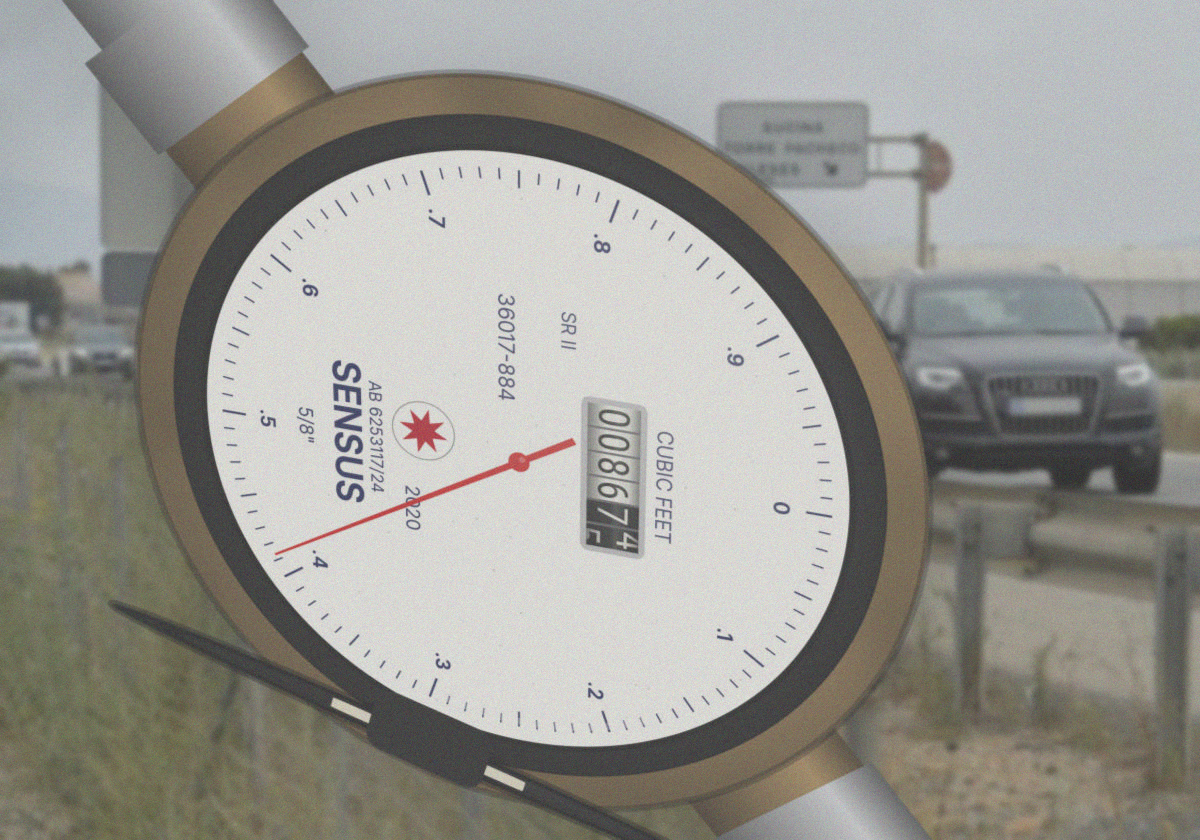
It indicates 8674.41; ft³
